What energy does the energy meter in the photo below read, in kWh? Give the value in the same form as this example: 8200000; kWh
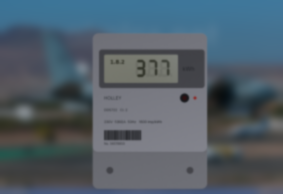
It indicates 377; kWh
